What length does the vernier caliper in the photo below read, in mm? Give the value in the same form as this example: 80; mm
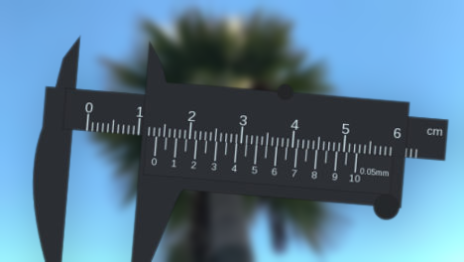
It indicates 13.5; mm
